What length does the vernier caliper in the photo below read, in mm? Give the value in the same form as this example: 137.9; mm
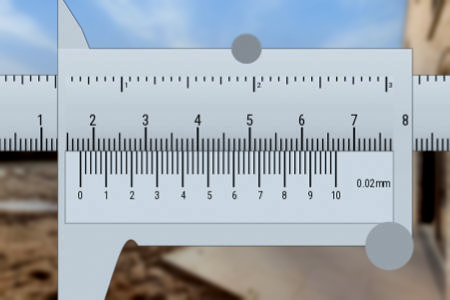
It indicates 17.5; mm
